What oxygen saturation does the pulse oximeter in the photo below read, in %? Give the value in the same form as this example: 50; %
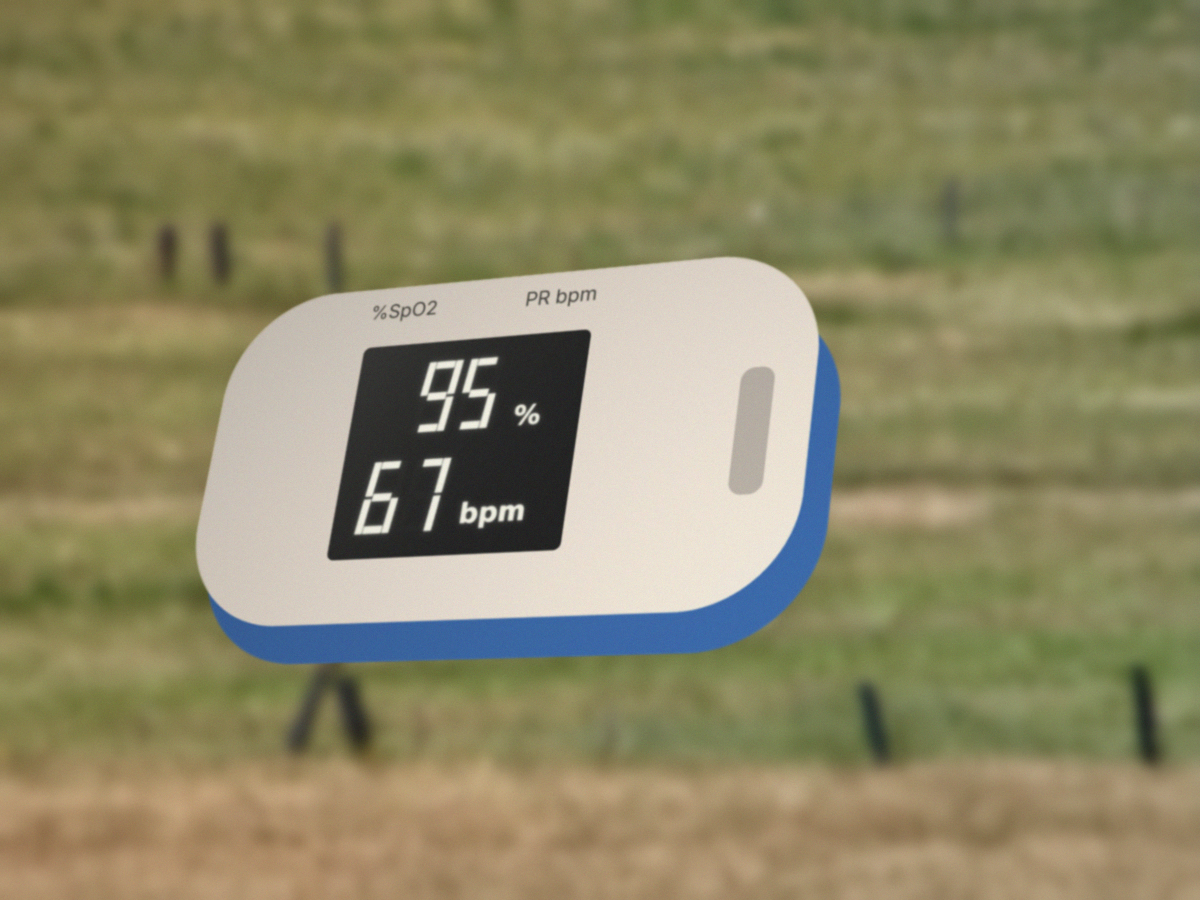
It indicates 95; %
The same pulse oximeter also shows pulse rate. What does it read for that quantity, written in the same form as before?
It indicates 67; bpm
